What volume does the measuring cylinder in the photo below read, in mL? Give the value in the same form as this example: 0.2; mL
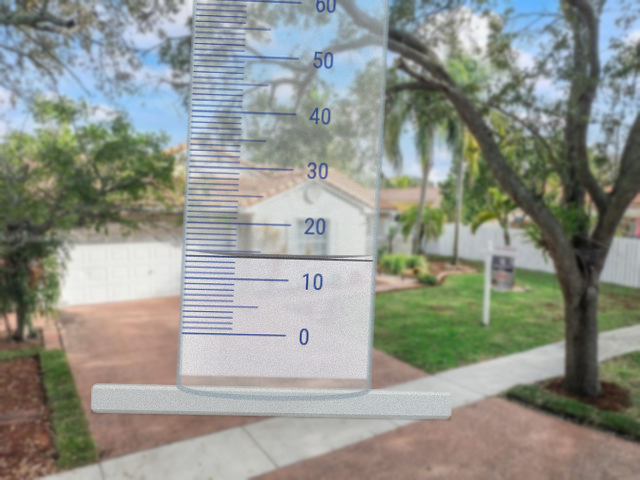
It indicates 14; mL
